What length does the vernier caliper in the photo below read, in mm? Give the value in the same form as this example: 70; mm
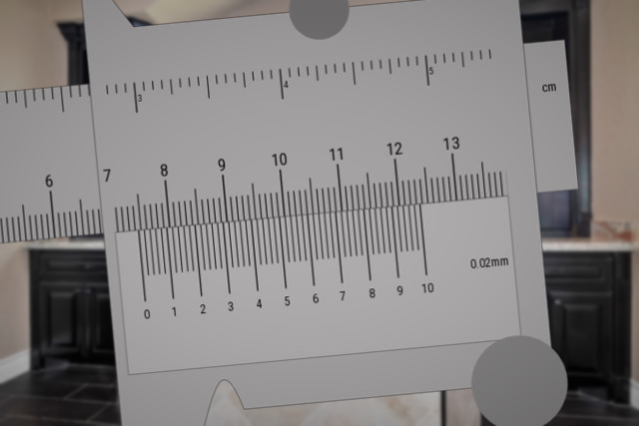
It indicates 74.6; mm
